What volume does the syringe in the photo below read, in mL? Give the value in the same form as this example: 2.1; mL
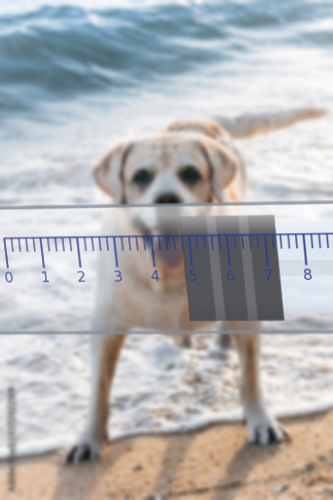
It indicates 4.8; mL
